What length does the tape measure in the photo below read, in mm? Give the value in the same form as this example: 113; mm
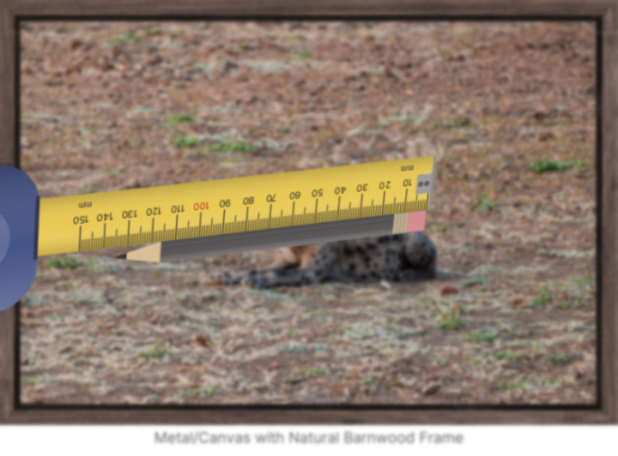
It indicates 135; mm
